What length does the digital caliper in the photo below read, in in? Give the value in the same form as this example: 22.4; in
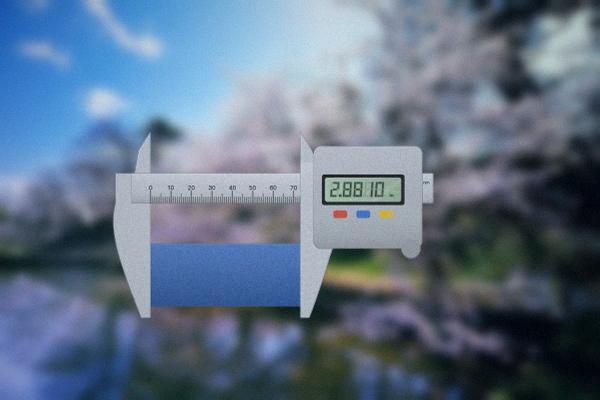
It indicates 2.8810; in
